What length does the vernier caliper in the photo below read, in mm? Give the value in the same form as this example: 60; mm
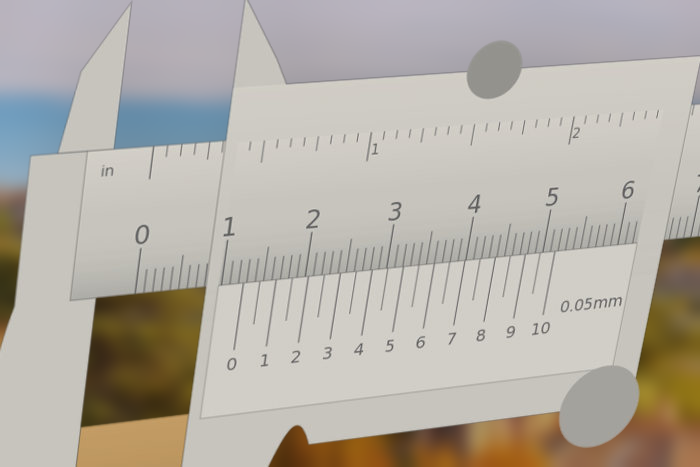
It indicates 12.6; mm
